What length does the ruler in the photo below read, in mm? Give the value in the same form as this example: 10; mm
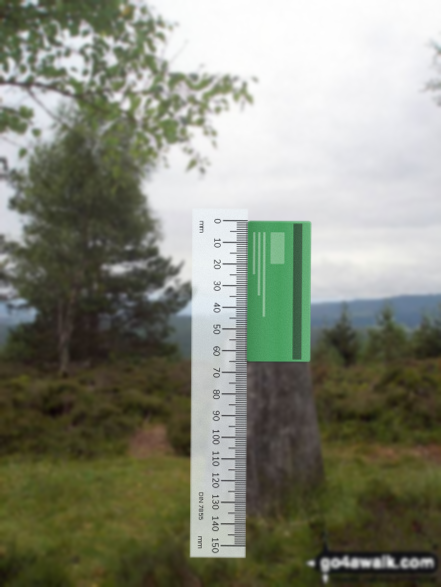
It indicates 65; mm
